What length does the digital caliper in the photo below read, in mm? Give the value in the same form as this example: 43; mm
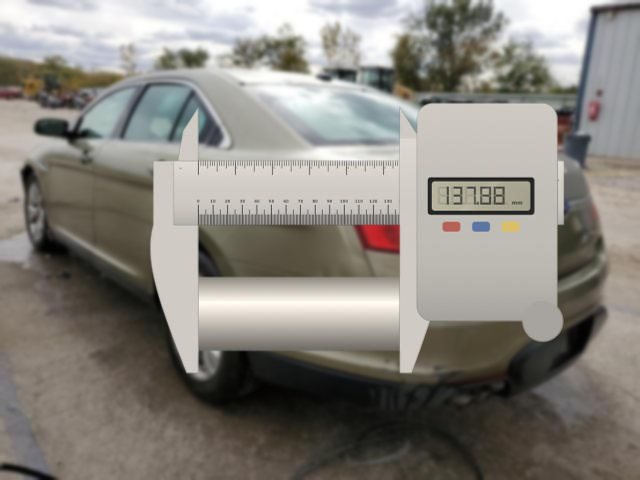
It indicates 137.88; mm
